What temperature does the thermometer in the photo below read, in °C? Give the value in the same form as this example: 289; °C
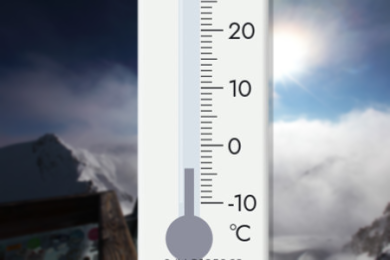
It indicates -4; °C
